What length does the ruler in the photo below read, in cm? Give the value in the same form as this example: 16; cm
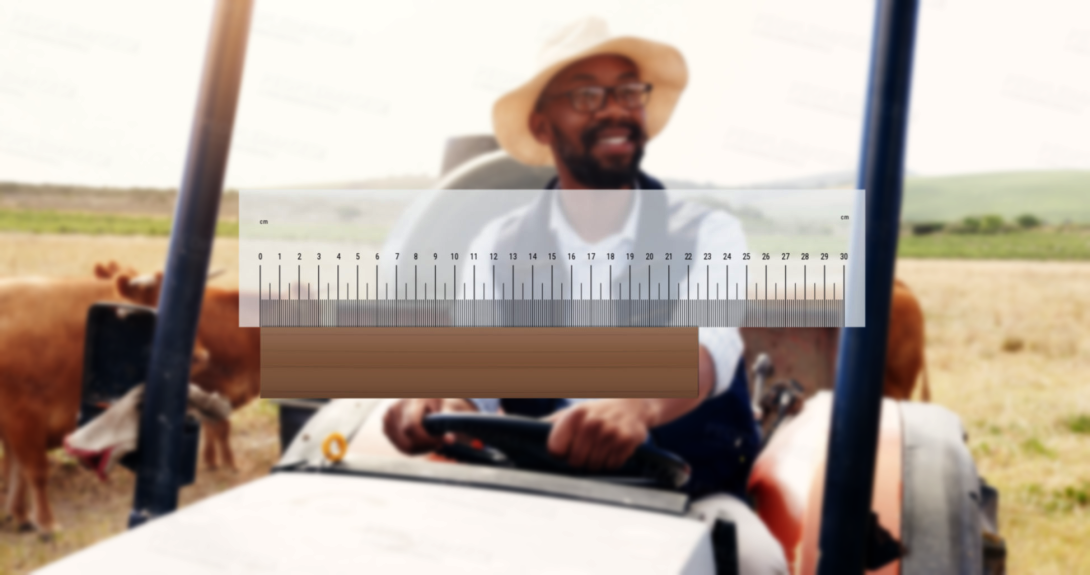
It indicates 22.5; cm
